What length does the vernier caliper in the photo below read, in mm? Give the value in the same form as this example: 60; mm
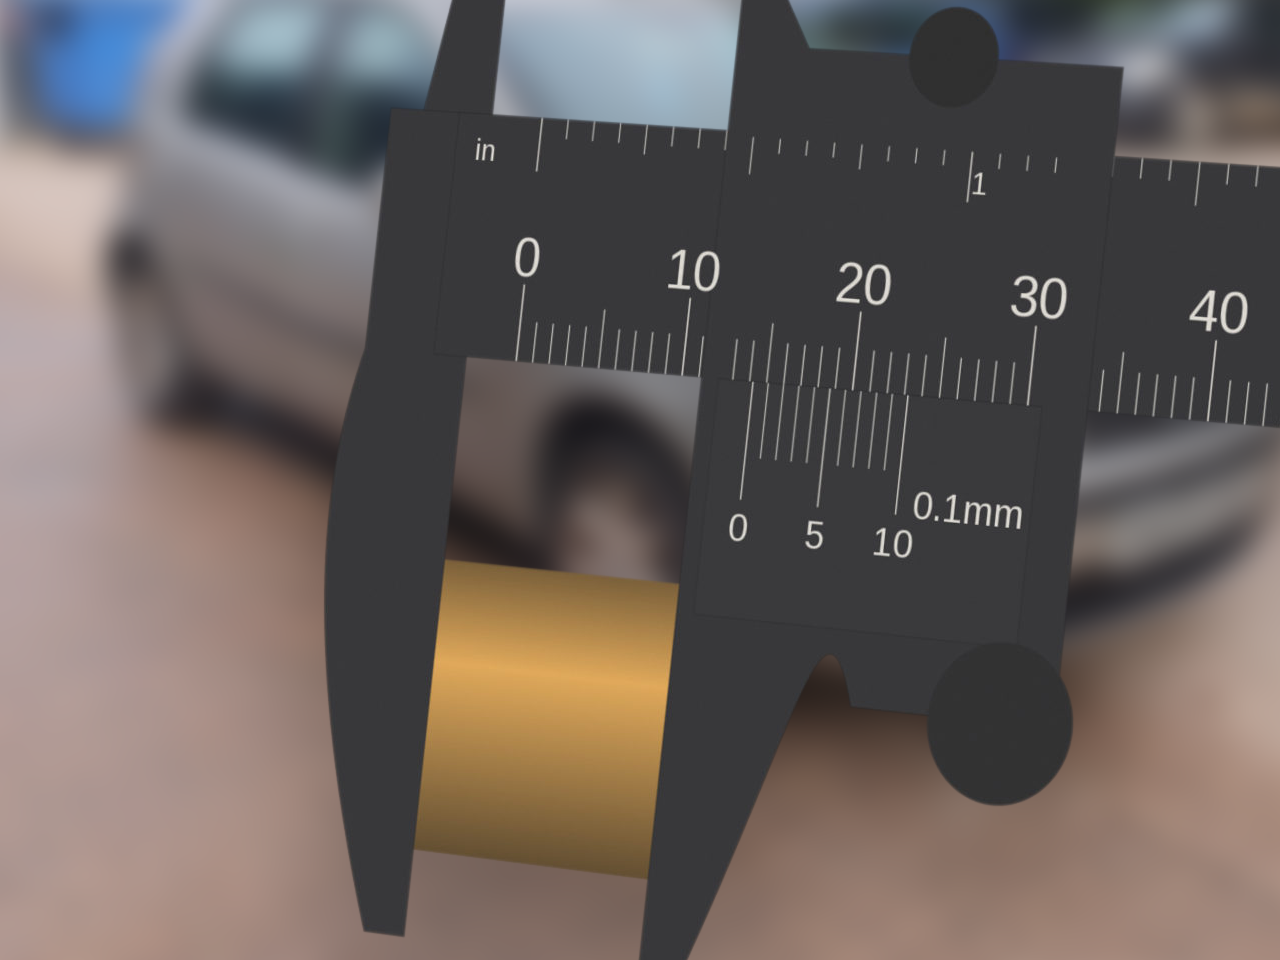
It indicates 14.2; mm
